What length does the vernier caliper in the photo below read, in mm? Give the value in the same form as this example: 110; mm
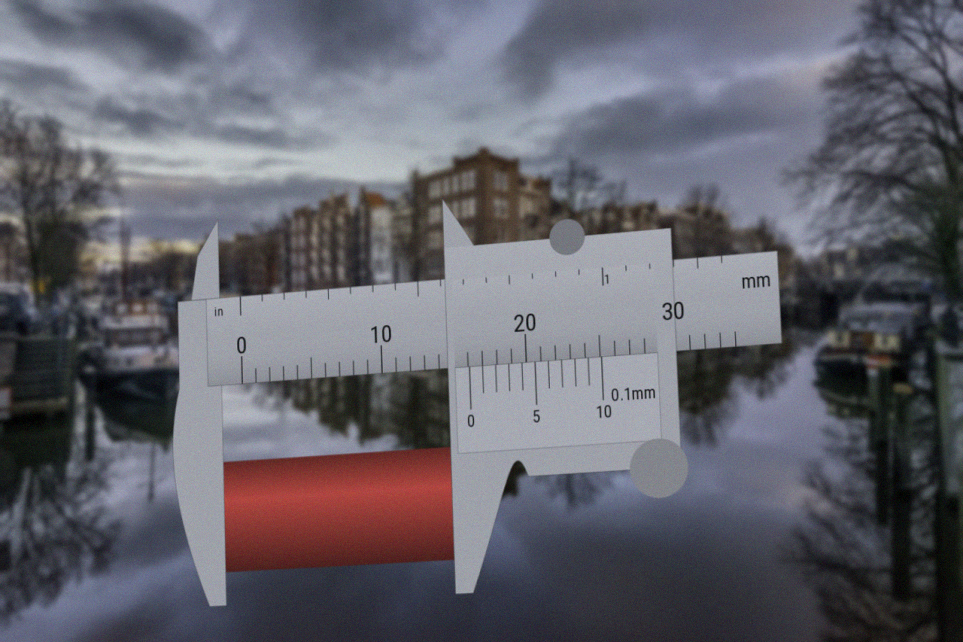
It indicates 16.1; mm
